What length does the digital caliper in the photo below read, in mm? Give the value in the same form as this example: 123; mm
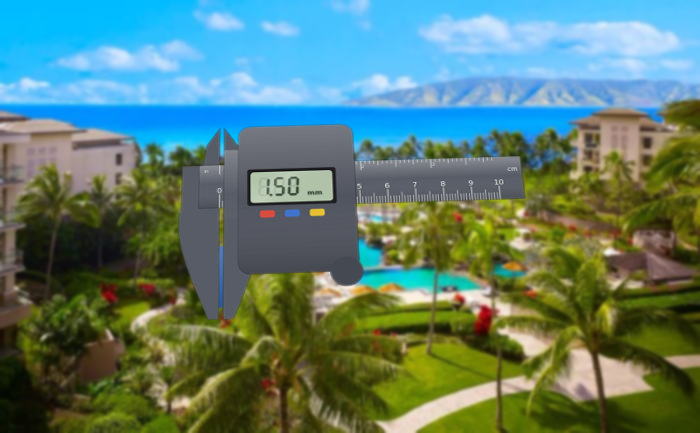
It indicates 1.50; mm
